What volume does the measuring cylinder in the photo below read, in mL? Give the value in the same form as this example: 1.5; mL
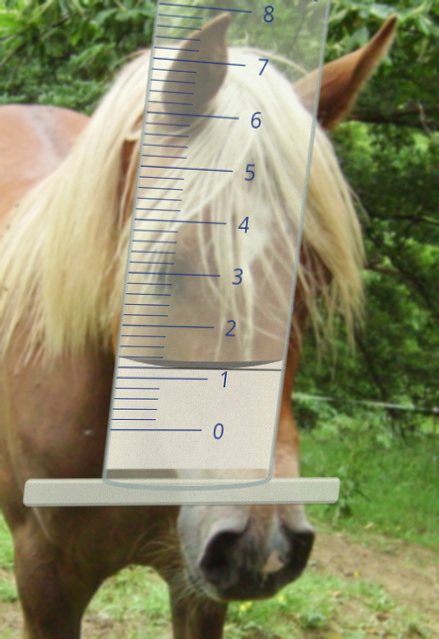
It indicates 1.2; mL
